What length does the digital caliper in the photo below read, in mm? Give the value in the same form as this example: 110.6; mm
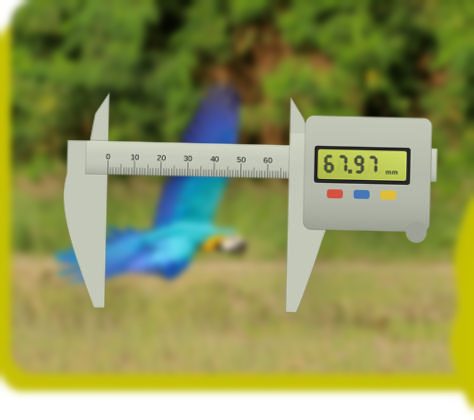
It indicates 67.97; mm
